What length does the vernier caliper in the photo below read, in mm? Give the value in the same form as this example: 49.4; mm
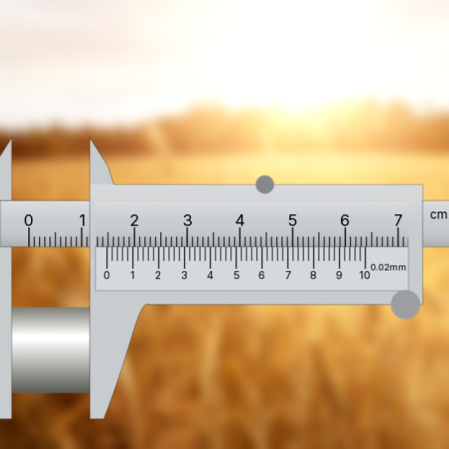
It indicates 14.8; mm
